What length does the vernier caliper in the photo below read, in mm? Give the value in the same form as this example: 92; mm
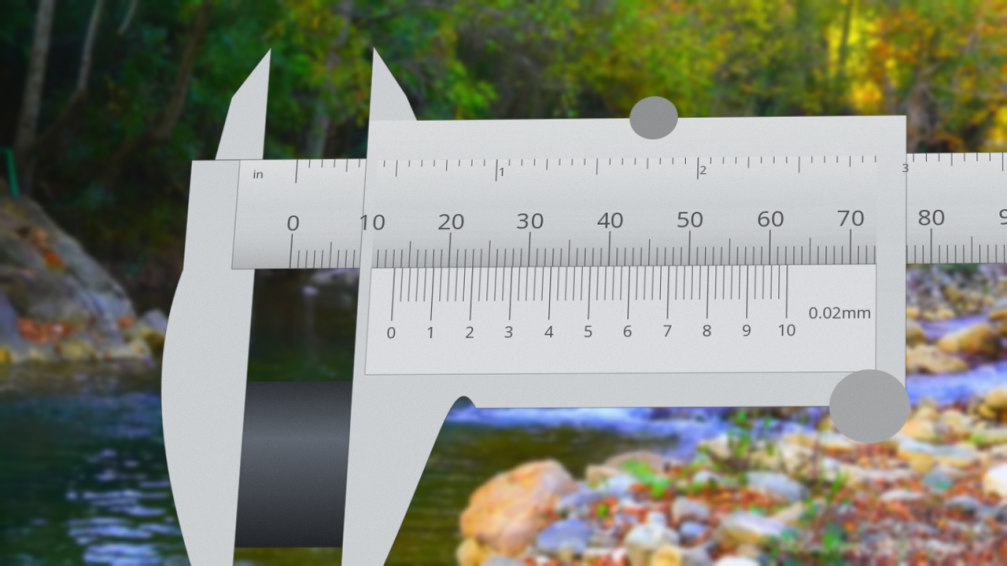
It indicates 13.2; mm
